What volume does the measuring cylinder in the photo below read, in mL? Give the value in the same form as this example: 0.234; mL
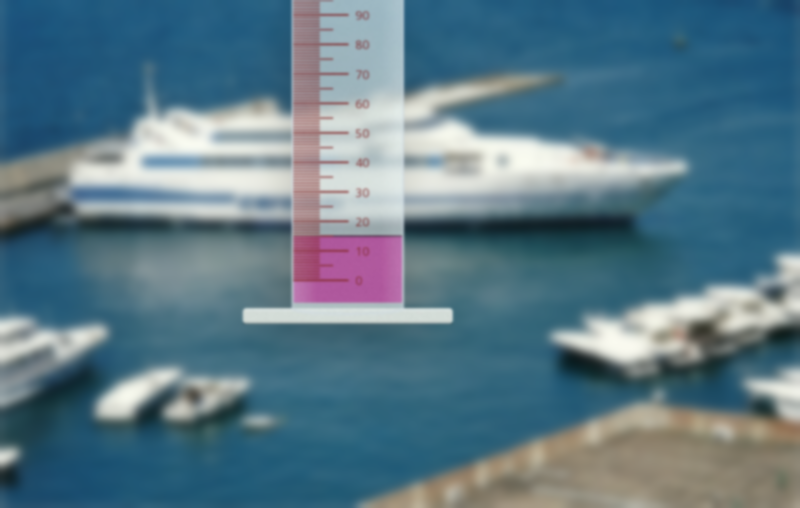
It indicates 15; mL
